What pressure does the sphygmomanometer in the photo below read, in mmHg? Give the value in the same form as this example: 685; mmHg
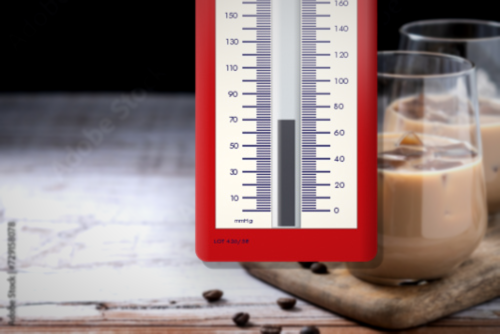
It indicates 70; mmHg
